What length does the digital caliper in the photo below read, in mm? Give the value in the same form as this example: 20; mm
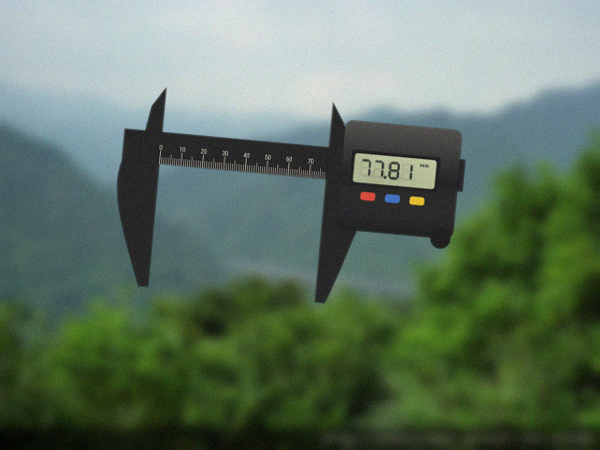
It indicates 77.81; mm
